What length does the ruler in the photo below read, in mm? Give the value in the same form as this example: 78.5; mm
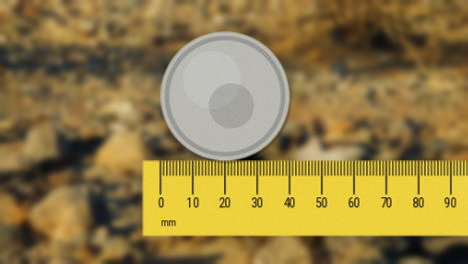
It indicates 40; mm
